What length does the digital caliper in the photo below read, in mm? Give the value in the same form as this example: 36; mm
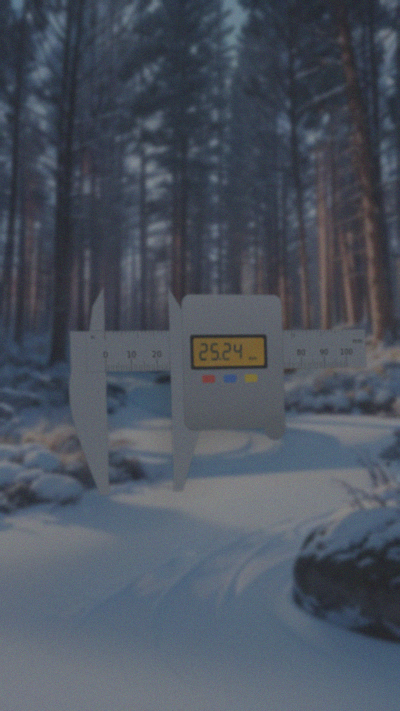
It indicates 25.24; mm
